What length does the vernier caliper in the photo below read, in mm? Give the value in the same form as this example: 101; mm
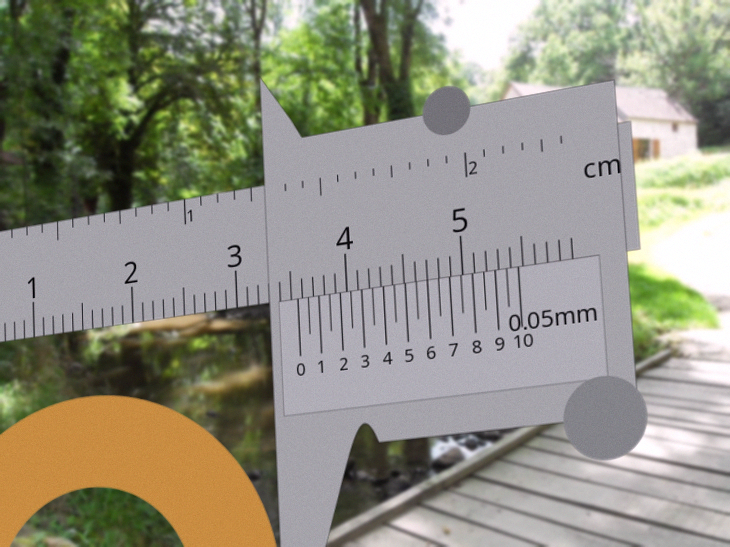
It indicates 35.6; mm
